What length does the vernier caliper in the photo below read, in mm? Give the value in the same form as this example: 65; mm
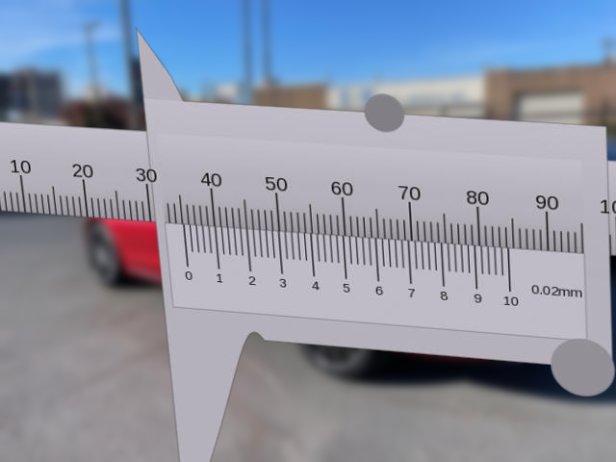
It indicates 35.2; mm
